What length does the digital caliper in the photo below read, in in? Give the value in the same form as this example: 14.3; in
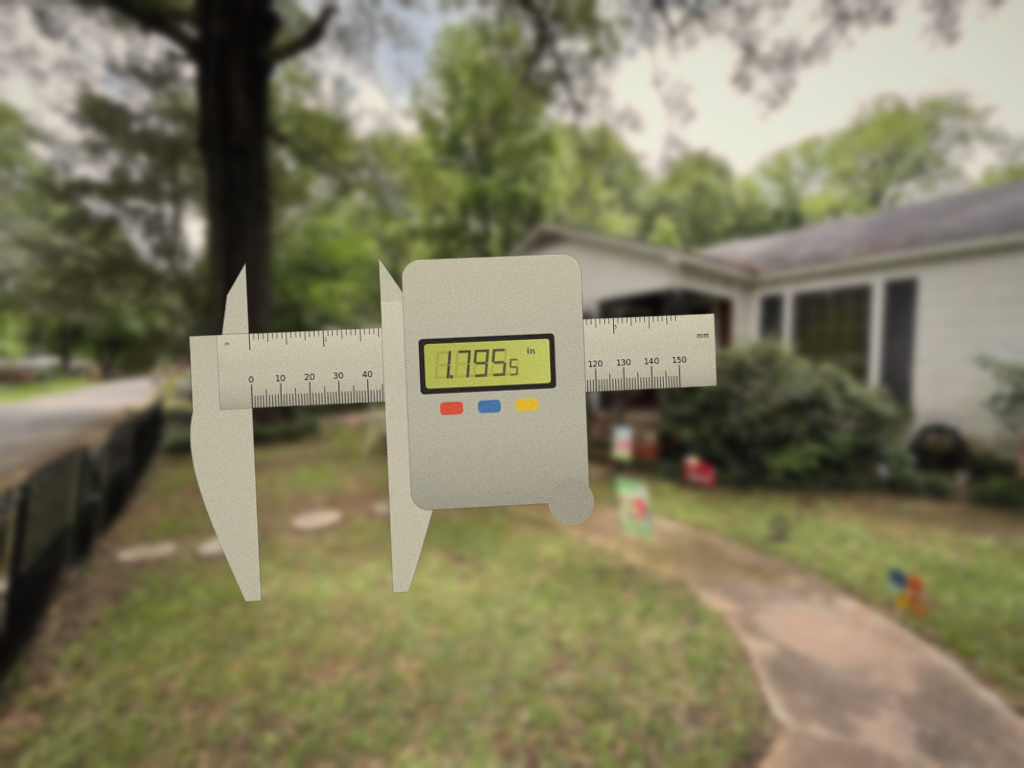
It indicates 1.7955; in
